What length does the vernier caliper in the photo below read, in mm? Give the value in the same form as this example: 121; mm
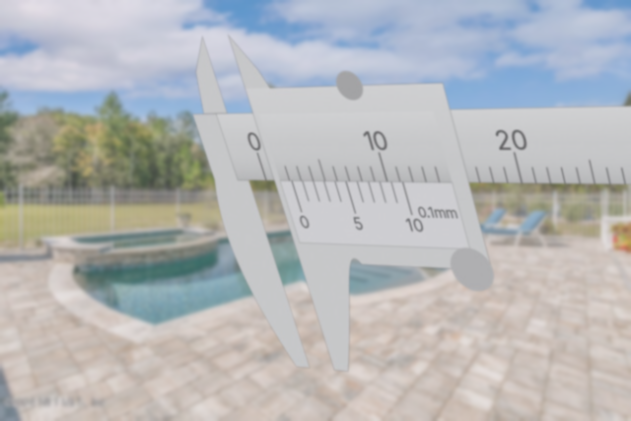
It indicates 2.2; mm
